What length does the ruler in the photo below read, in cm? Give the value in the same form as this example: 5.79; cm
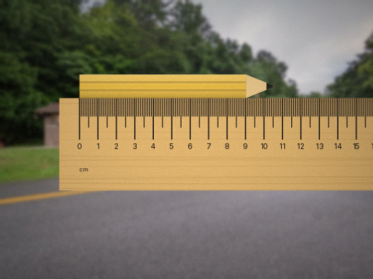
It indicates 10.5; cm
